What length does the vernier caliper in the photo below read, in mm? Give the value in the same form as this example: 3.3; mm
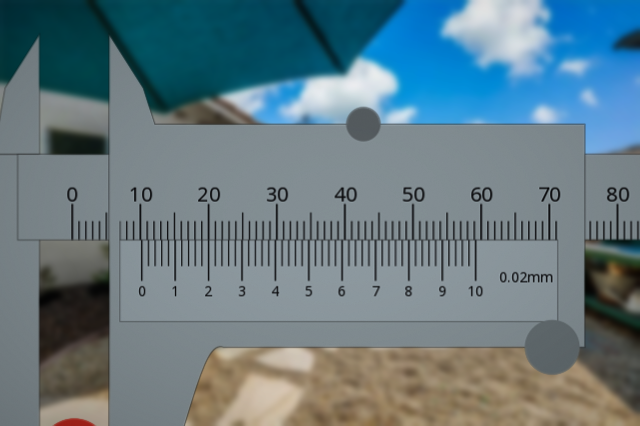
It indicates 10.2; mm
